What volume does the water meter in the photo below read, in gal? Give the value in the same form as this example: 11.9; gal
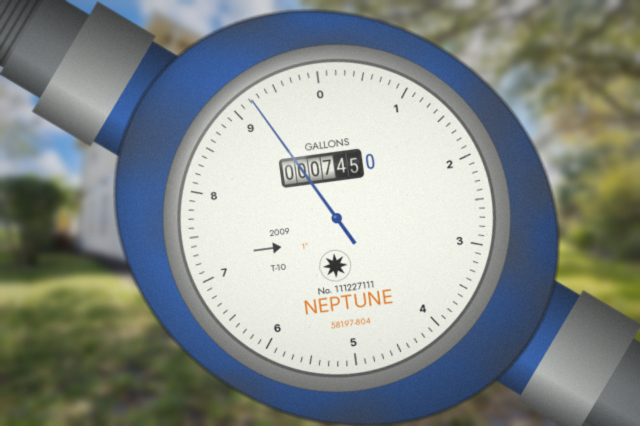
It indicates 7449.2; gal
